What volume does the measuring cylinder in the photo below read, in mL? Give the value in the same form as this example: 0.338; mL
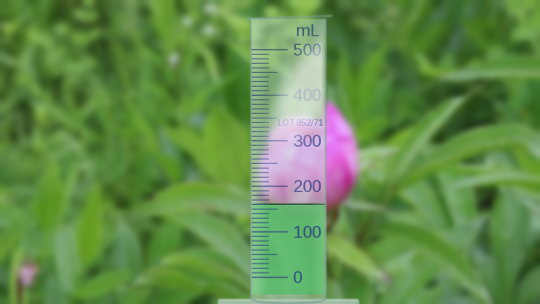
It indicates 160; mL
